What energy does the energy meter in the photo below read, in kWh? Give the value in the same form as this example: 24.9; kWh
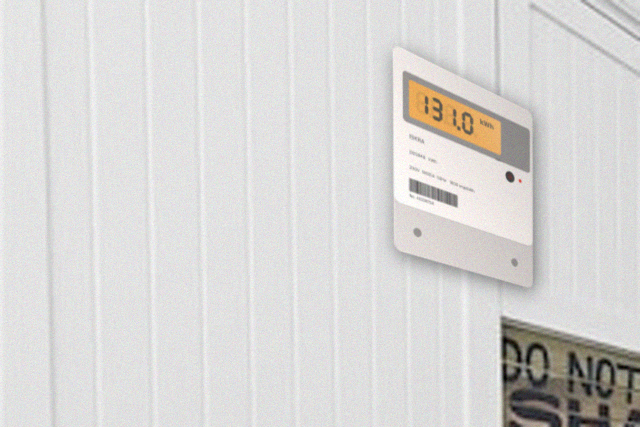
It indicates 131.0; kWh
